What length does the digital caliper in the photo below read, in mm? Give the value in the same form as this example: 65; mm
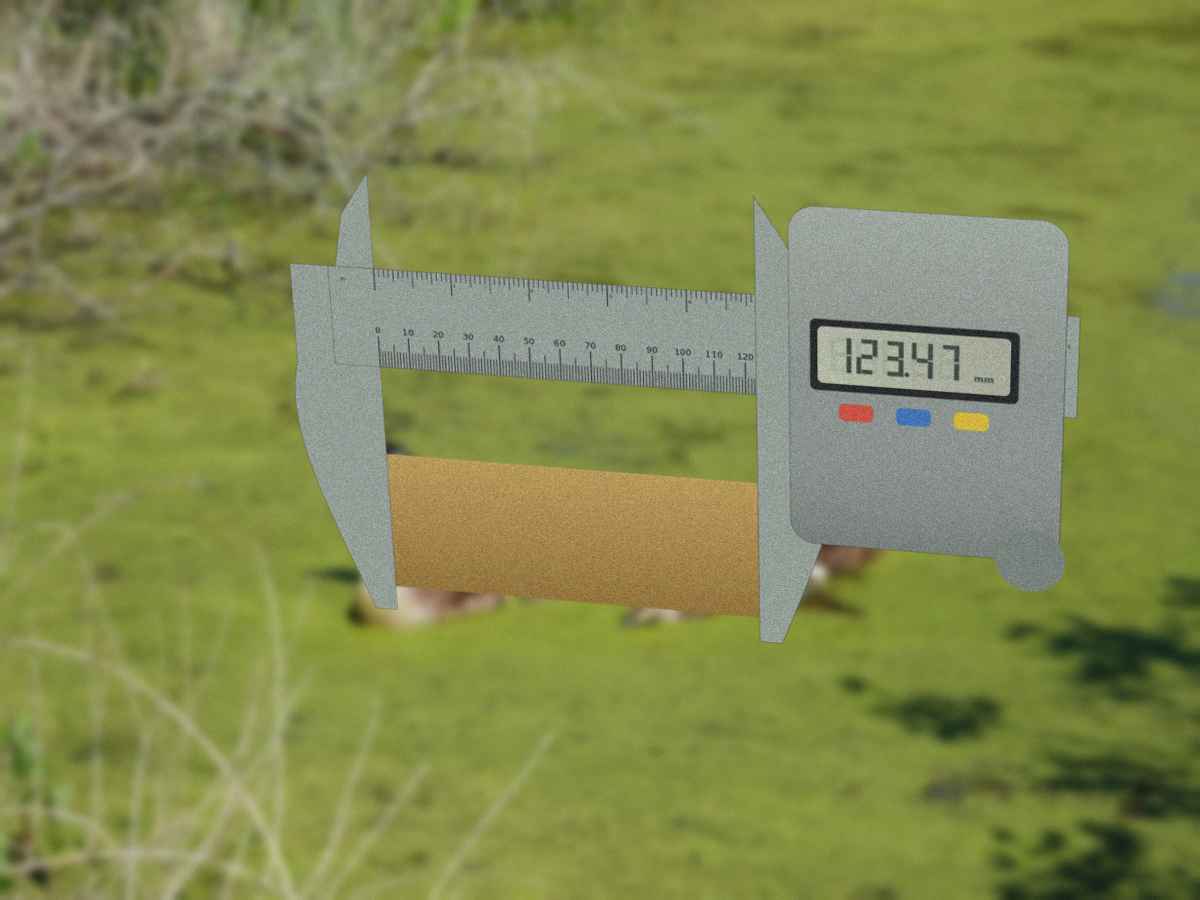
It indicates 123.47; mm
